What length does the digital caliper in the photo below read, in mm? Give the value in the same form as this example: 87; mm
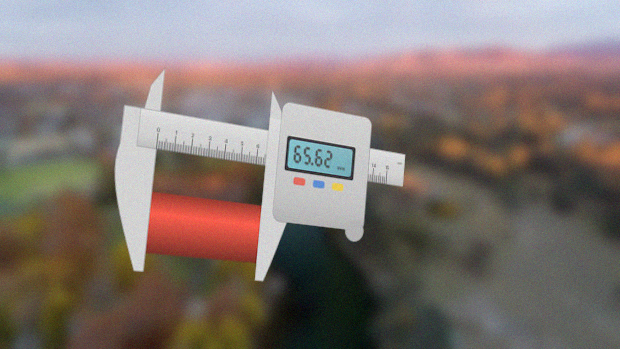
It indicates 65.62; mm
